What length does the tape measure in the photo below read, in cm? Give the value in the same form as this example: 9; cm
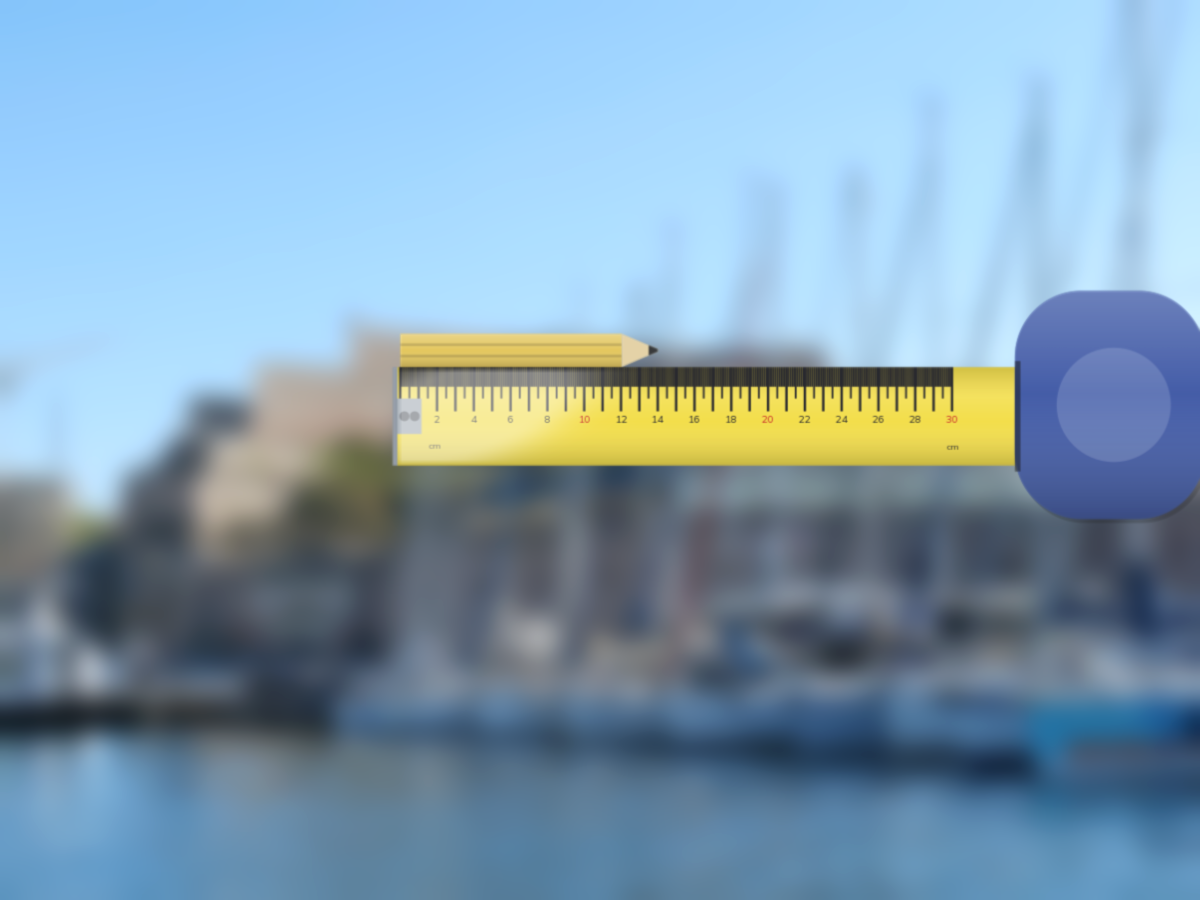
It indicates 14; cm
